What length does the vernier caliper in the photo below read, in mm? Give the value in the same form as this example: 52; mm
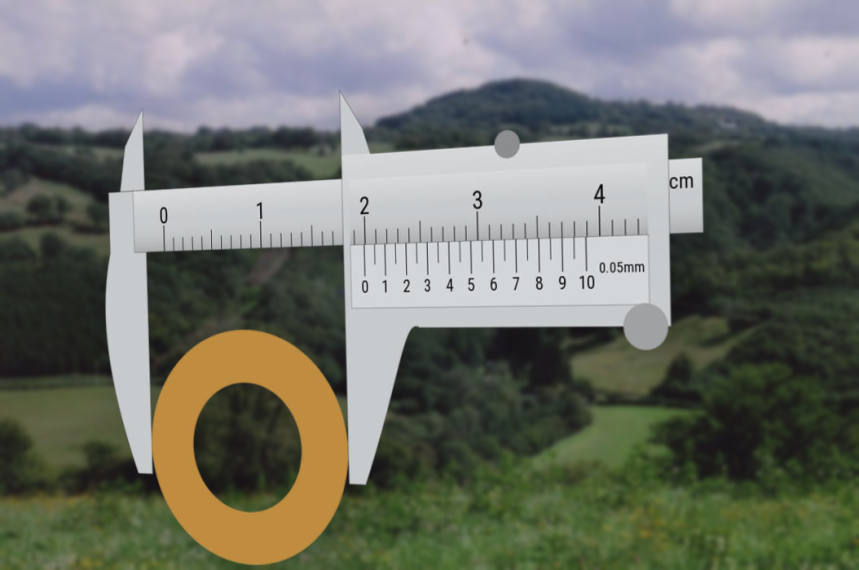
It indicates 19.9; mm
